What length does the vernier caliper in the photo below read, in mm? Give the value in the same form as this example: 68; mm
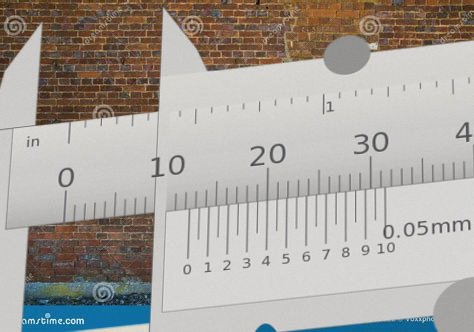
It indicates 12.4; mm
